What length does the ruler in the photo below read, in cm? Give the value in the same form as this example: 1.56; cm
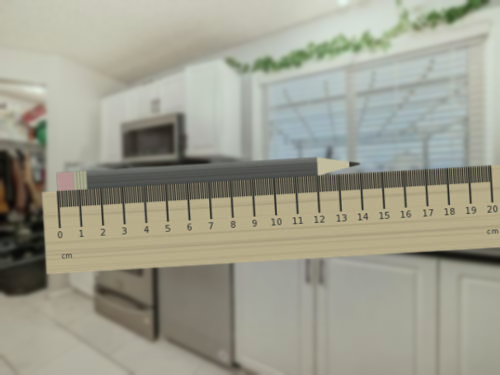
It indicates 14; cm
